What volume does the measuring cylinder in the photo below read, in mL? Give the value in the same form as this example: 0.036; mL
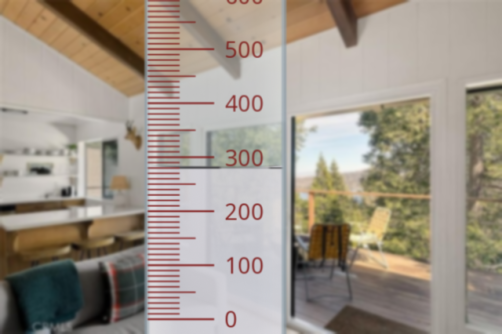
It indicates 280; mL
